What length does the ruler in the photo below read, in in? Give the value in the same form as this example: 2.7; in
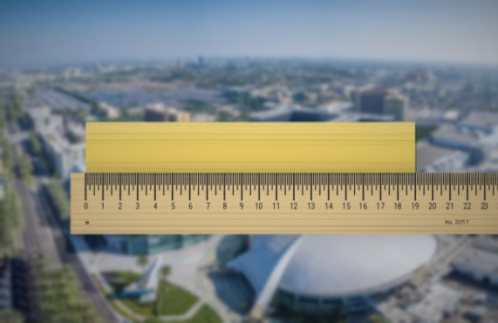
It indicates 19; in
